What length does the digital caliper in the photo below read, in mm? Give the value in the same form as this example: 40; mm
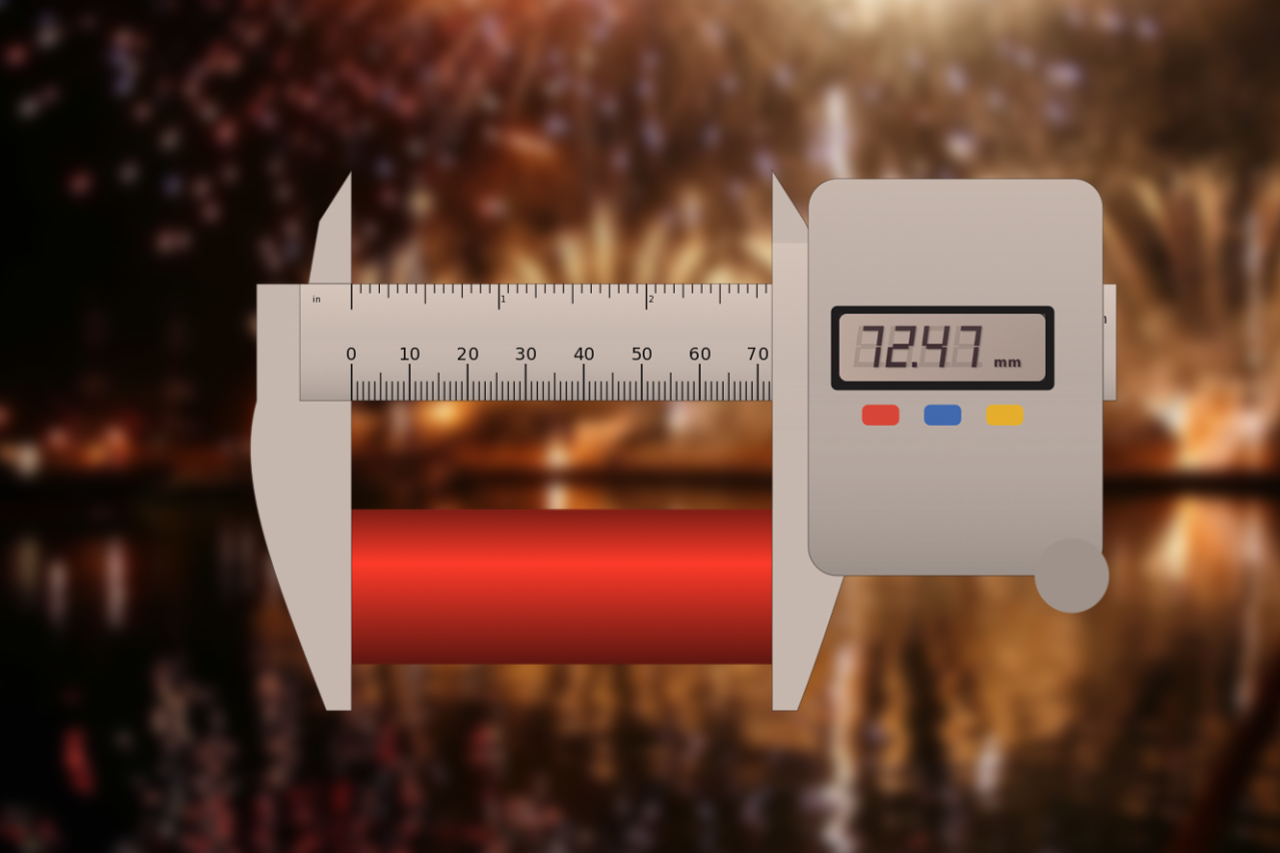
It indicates 72.47; mm
